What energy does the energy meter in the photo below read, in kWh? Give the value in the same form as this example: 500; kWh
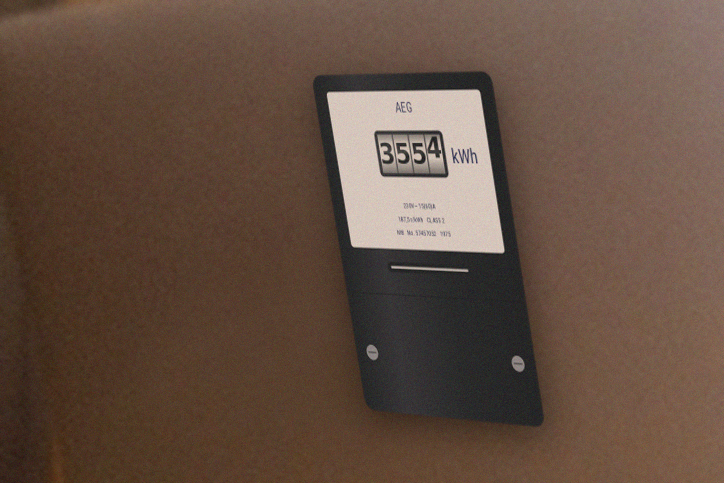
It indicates 3554; kWh
